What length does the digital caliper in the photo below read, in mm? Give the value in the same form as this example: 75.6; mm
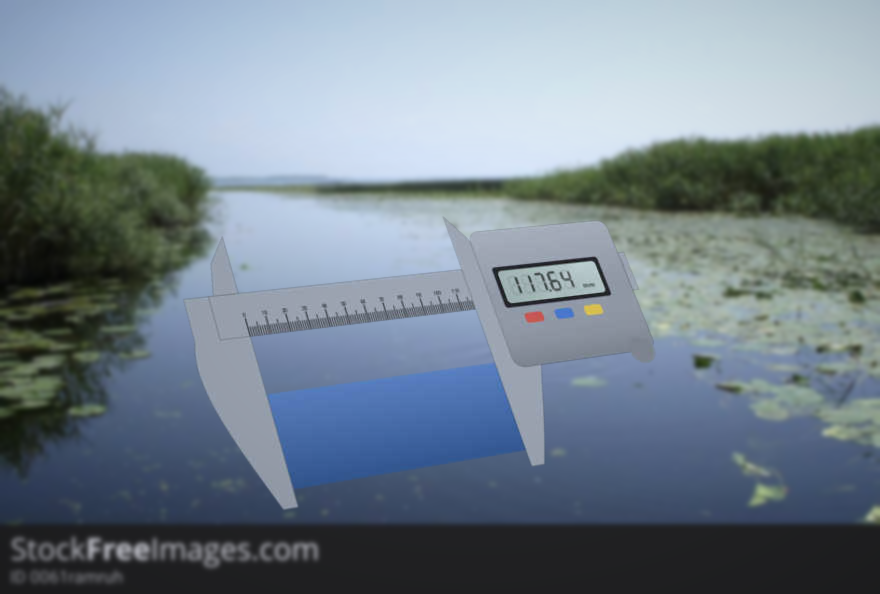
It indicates 117.64; mm
